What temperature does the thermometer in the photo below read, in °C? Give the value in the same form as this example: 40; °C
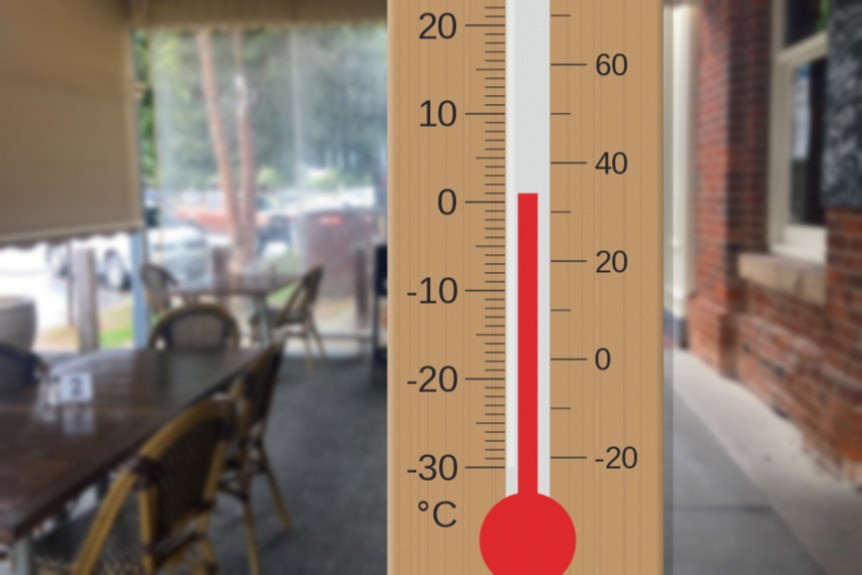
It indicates 1; °C
